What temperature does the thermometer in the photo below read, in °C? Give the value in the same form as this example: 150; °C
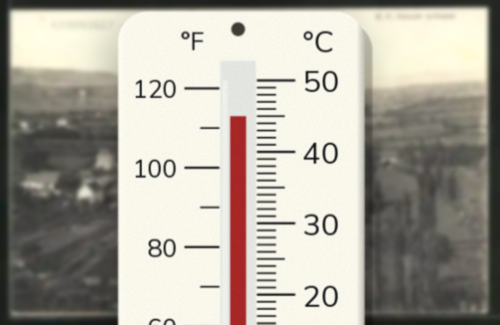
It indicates 45; °C
